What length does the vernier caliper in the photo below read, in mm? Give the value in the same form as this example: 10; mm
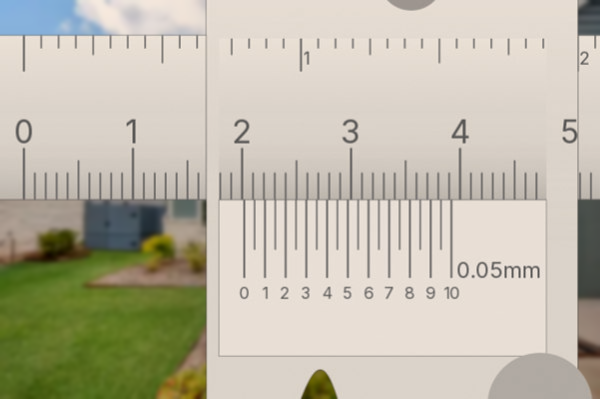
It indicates 20.2; mm
